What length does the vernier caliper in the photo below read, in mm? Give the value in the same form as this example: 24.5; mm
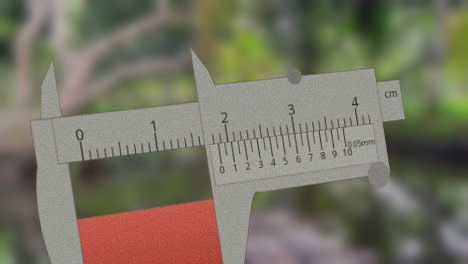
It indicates 18.6; mm
